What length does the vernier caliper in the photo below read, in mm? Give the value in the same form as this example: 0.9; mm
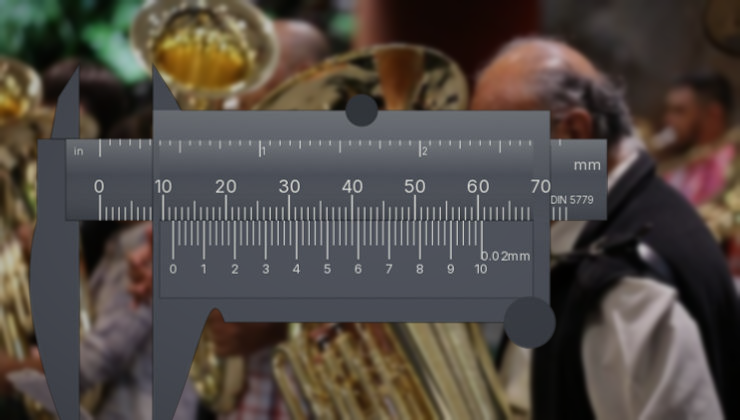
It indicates 11.6; mm
